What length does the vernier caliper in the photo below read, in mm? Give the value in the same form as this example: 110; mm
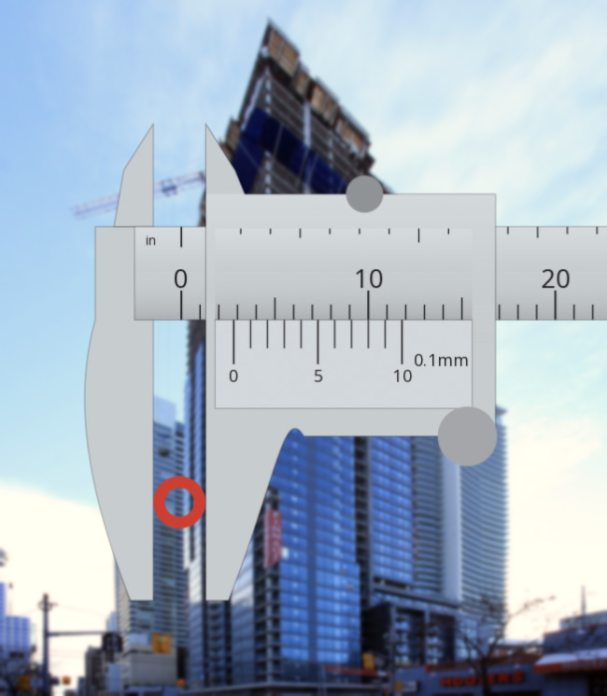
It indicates 2.8; mm
